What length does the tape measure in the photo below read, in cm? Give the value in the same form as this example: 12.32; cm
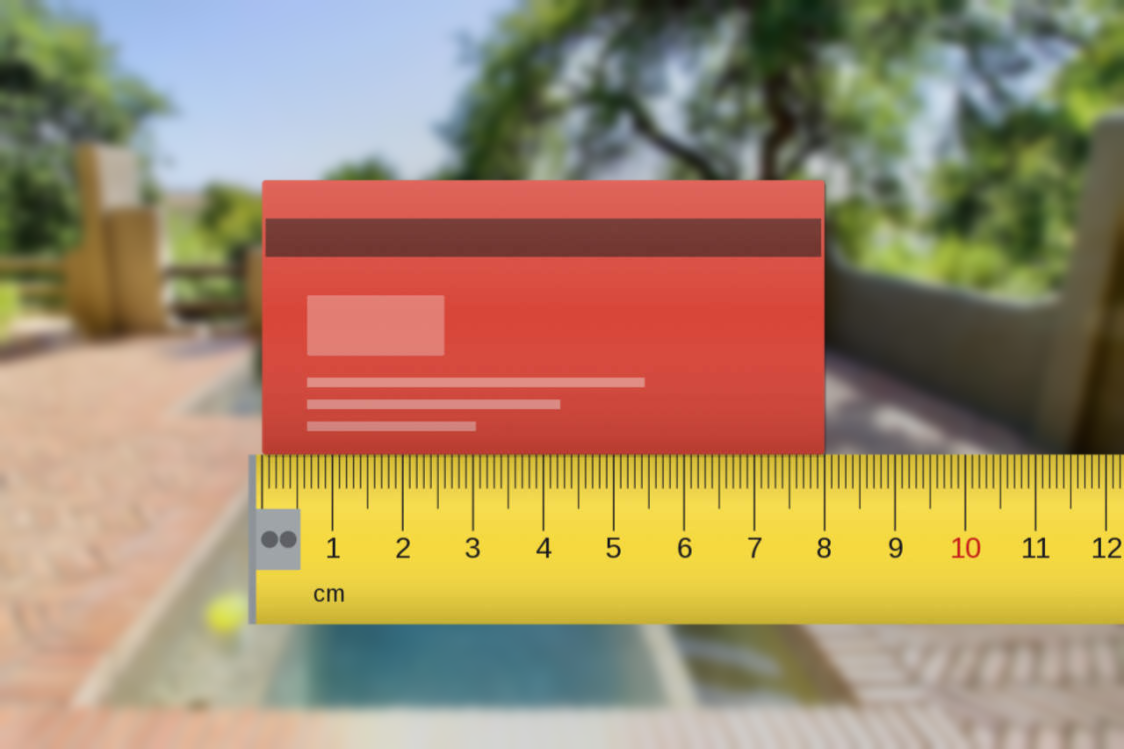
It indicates 8; cm
